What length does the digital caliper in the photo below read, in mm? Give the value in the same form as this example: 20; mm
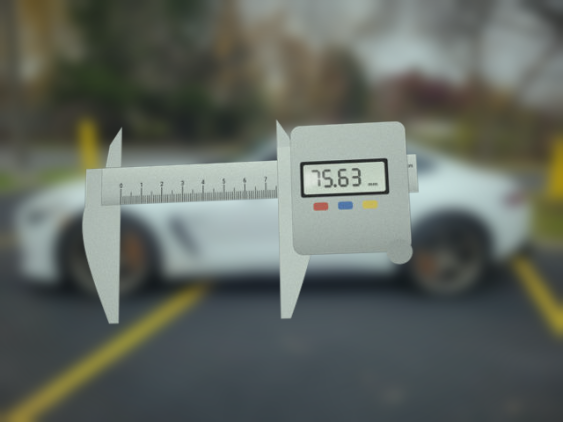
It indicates 75.63; mm
